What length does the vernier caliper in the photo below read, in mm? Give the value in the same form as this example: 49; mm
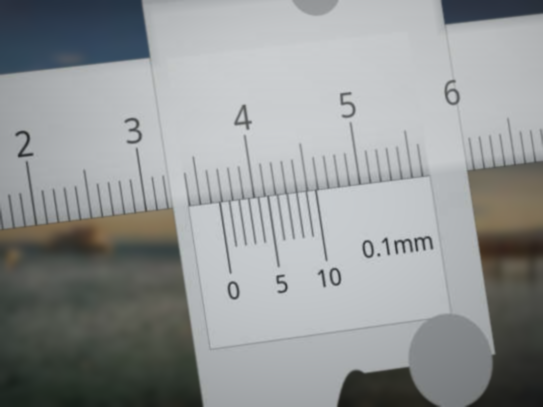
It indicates 36.8; mm
